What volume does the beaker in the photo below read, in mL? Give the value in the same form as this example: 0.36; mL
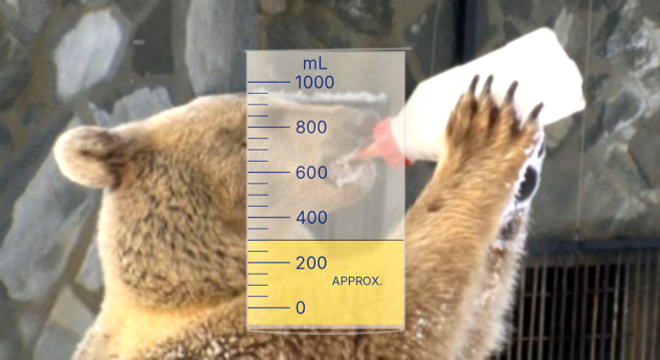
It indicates 300; mL
